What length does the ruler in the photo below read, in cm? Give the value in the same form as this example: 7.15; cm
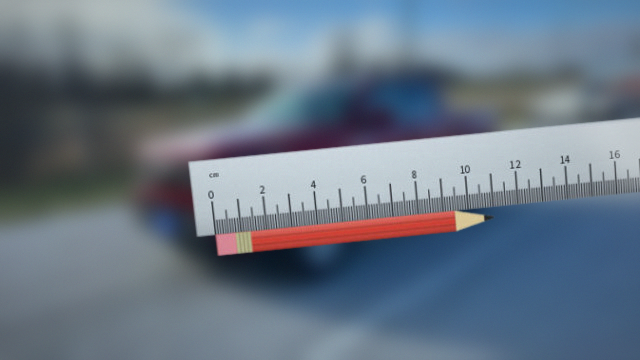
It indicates 11; cm
